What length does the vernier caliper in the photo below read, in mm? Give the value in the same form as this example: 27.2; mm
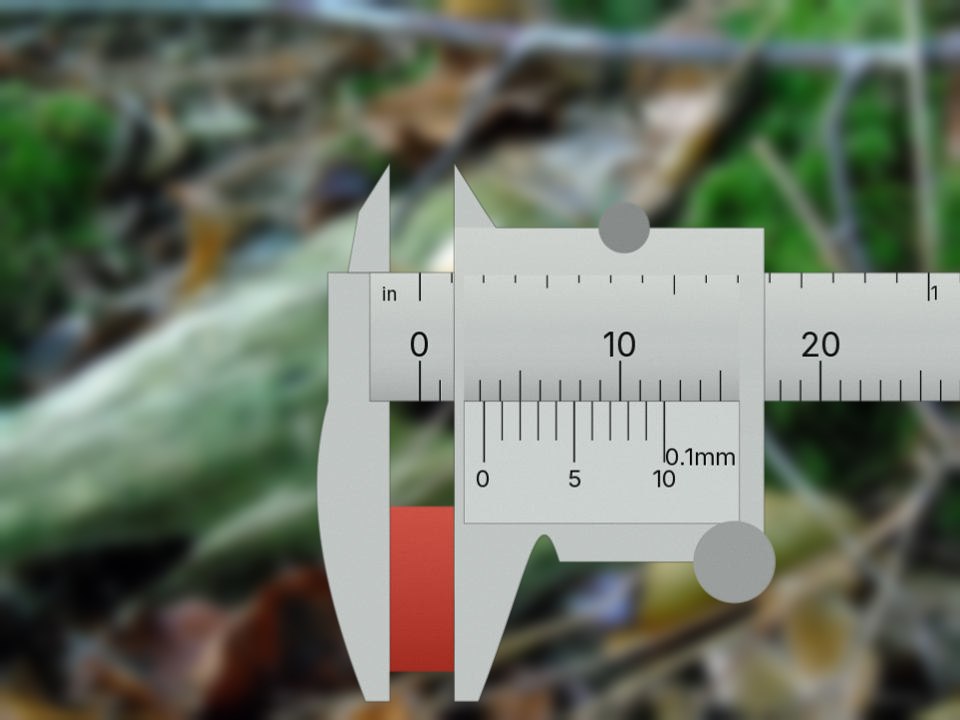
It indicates 3.2; mm
